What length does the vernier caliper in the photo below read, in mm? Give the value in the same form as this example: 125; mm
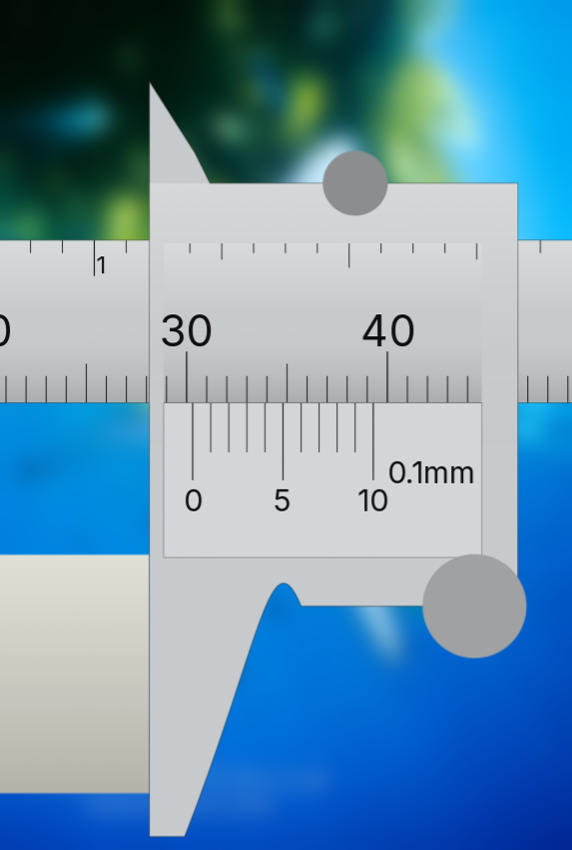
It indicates 30.3; mm
